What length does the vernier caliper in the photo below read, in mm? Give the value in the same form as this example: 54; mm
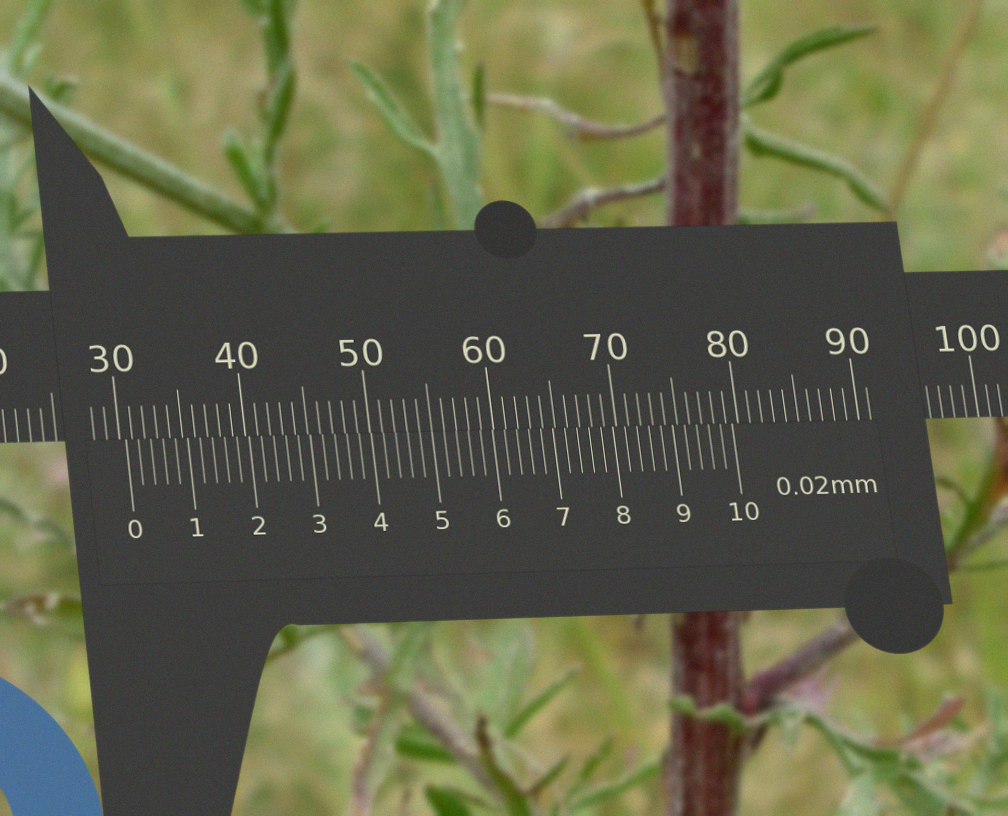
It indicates 30.5; mm
